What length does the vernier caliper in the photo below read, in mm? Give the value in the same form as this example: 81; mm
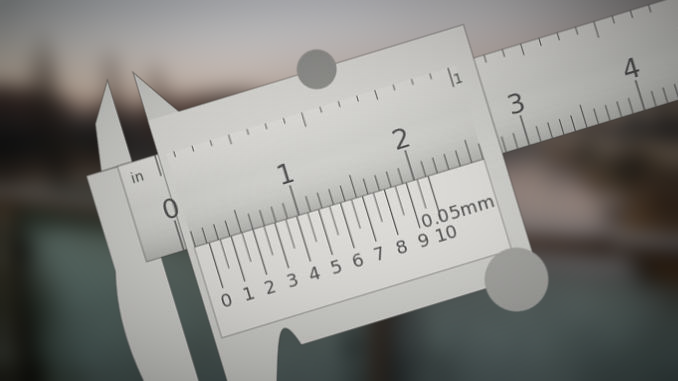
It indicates 2.2; mm
